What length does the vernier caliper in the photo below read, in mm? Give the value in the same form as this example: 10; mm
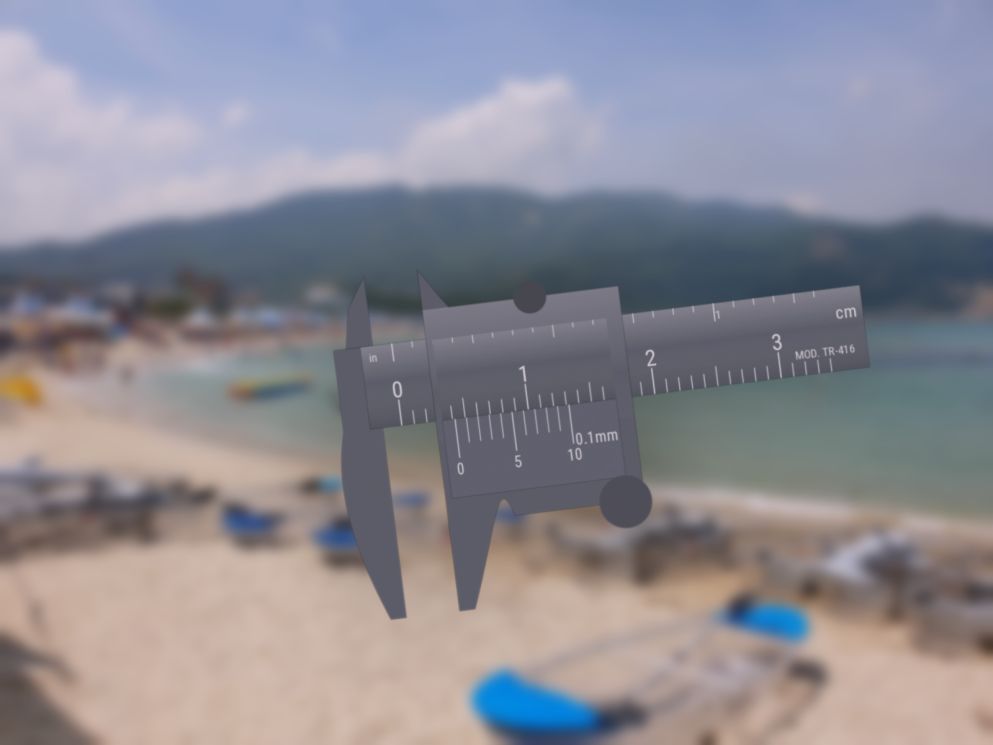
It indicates 4.2; mm
